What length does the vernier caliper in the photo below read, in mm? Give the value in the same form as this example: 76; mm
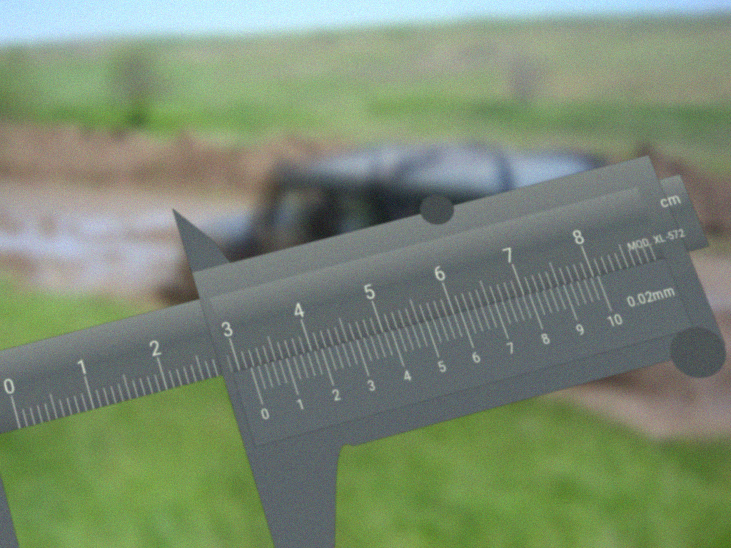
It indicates 31.6; mm
